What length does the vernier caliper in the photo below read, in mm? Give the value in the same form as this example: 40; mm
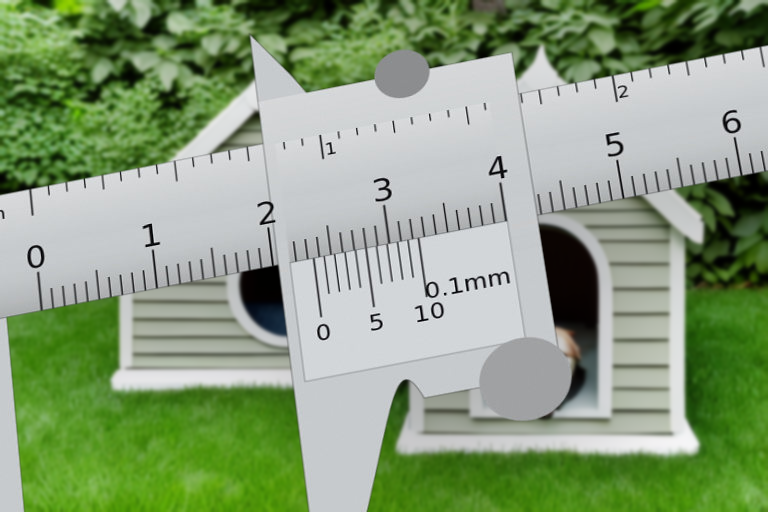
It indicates 23.5; mm
